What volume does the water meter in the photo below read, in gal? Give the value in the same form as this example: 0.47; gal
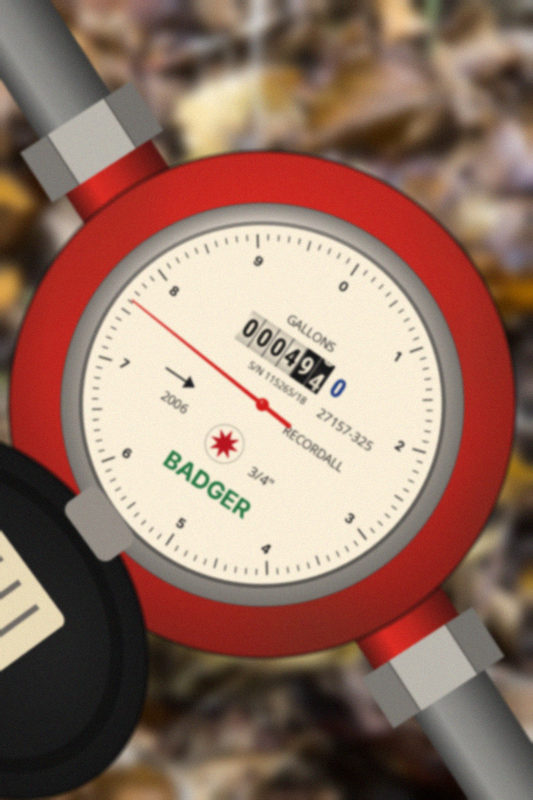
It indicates 4937.6; gal
